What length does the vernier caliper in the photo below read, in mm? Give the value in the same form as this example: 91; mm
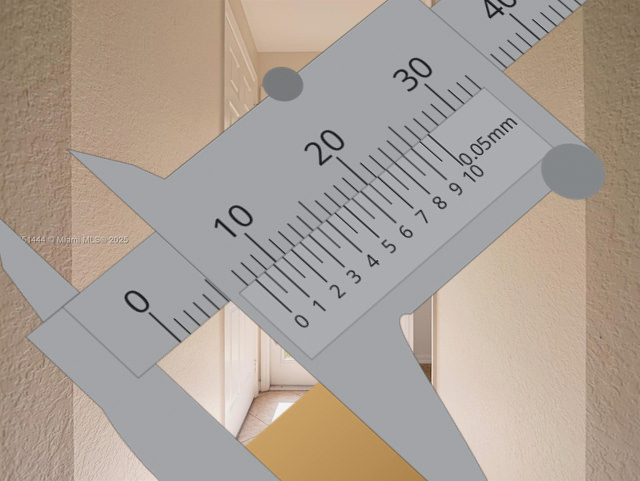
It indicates 7.8; mm
